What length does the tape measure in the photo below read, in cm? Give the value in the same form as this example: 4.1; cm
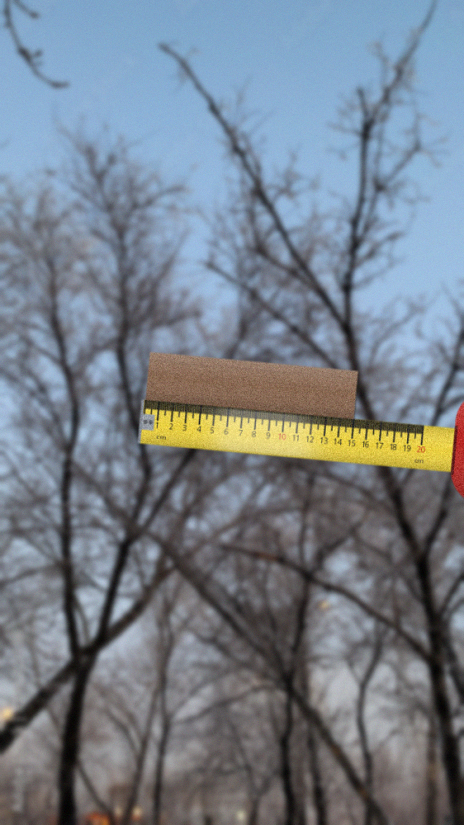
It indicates 15; cm
